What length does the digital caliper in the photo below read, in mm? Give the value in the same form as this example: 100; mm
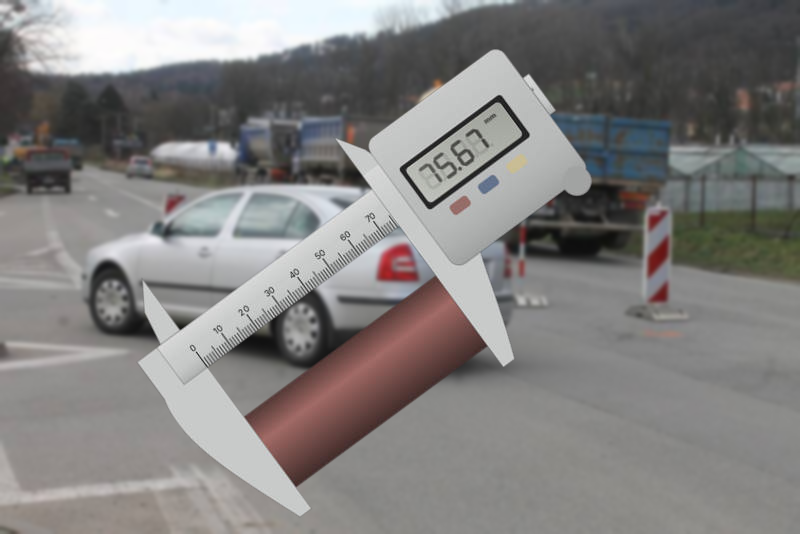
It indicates 75.67; mm
